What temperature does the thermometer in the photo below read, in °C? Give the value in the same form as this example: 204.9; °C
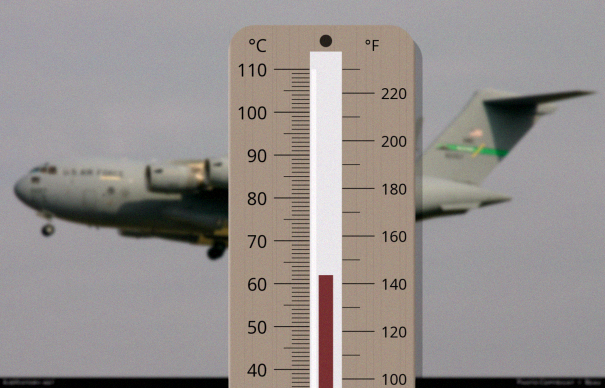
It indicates 62; °C
